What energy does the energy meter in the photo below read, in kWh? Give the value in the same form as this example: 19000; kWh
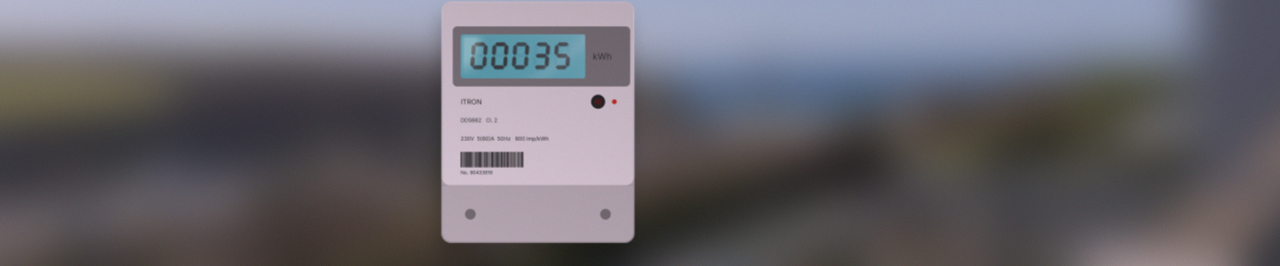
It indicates 35; kWh
